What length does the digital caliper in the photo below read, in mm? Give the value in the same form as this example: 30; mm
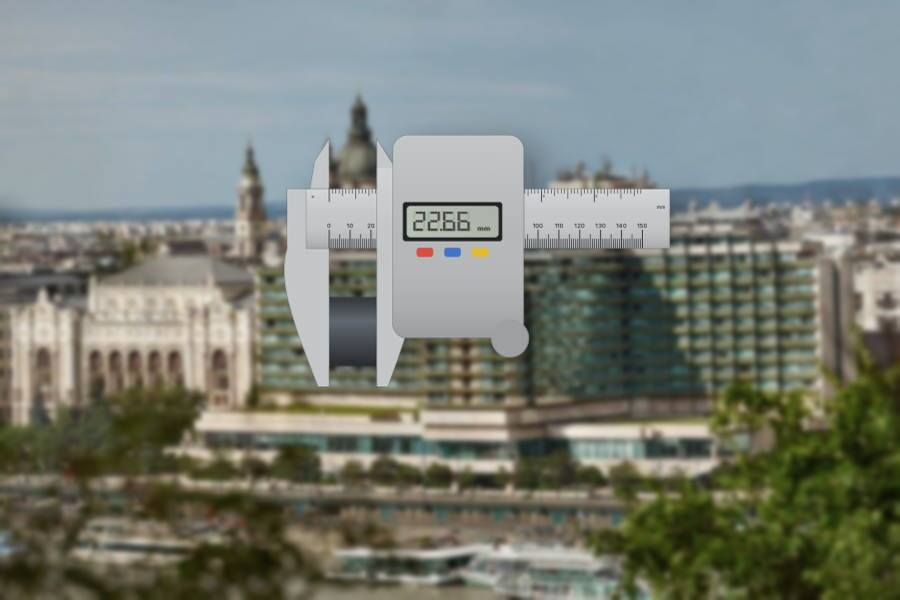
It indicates 22.66; mm
